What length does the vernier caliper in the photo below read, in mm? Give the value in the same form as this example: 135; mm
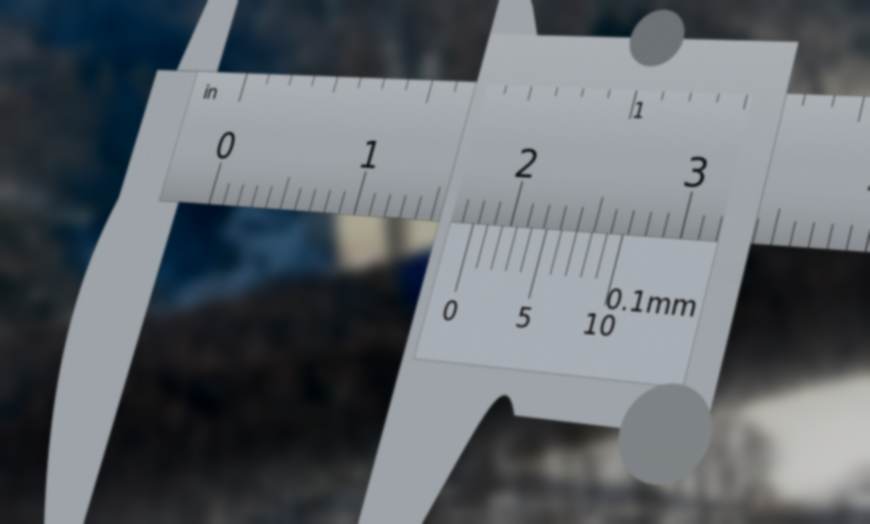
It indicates 17.7; mm
